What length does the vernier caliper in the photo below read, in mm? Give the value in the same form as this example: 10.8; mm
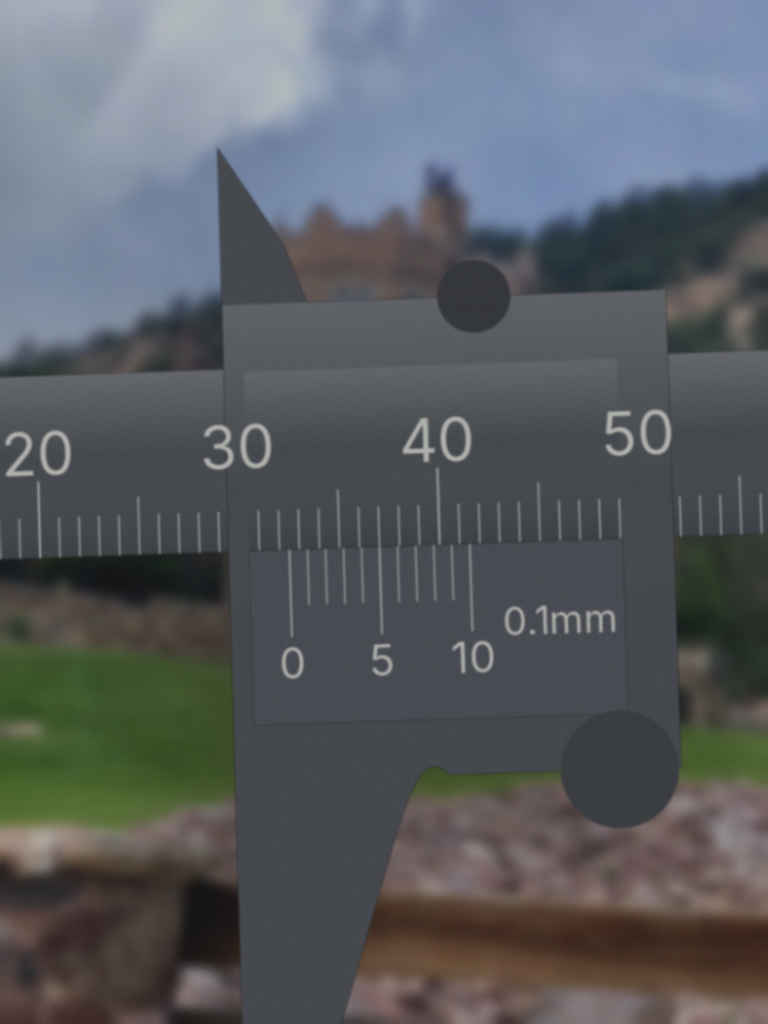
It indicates 32.5; mm
